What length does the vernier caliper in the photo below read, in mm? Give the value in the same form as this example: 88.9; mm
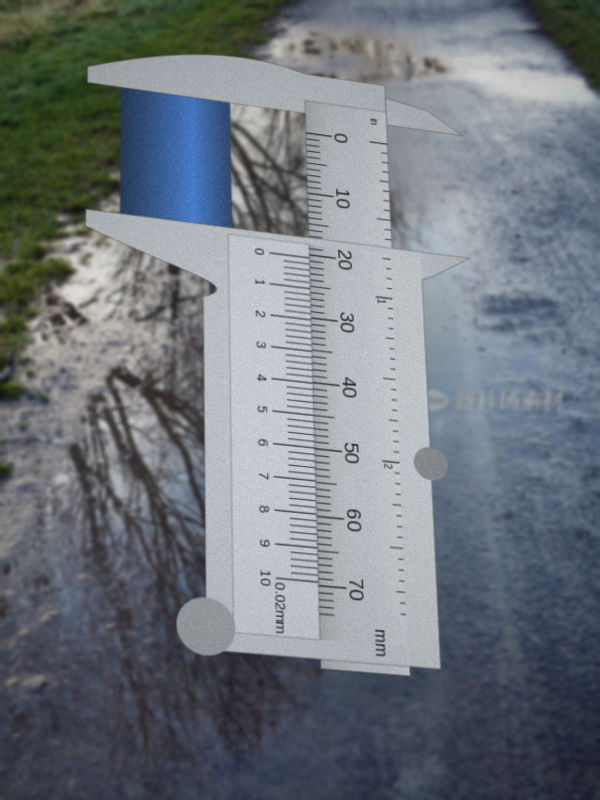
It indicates 20.5; mm
